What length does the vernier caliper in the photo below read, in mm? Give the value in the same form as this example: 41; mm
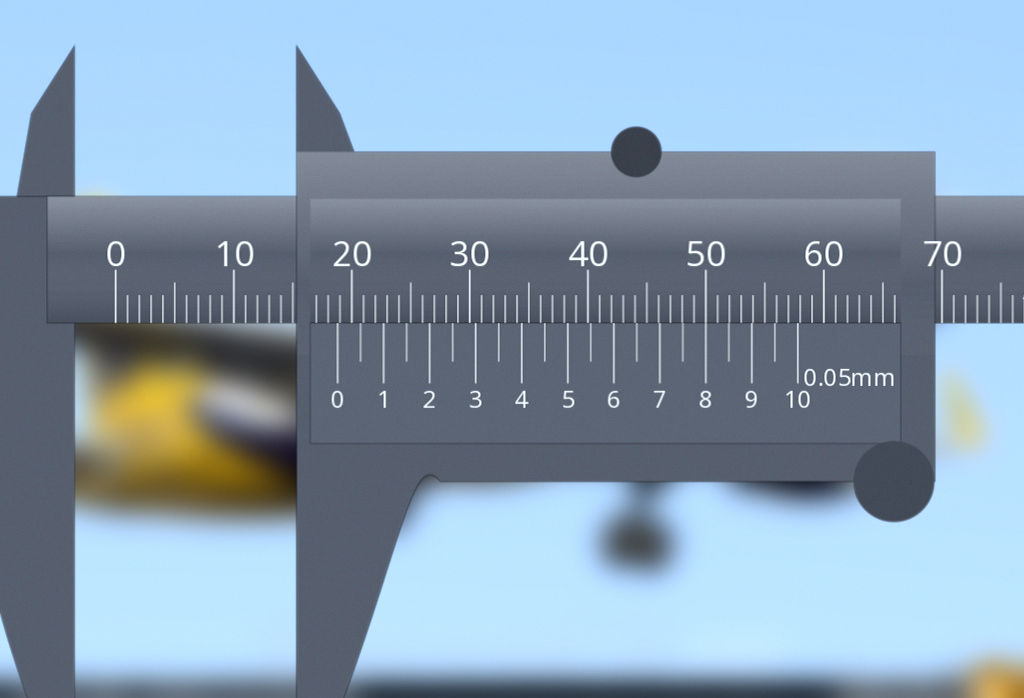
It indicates 18.8; mm
